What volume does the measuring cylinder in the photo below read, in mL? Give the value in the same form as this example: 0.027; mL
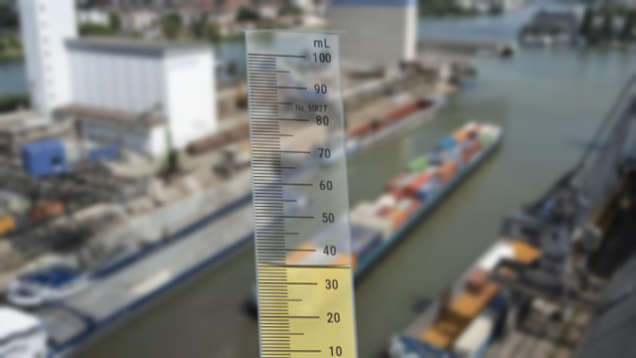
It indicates 35; mL
